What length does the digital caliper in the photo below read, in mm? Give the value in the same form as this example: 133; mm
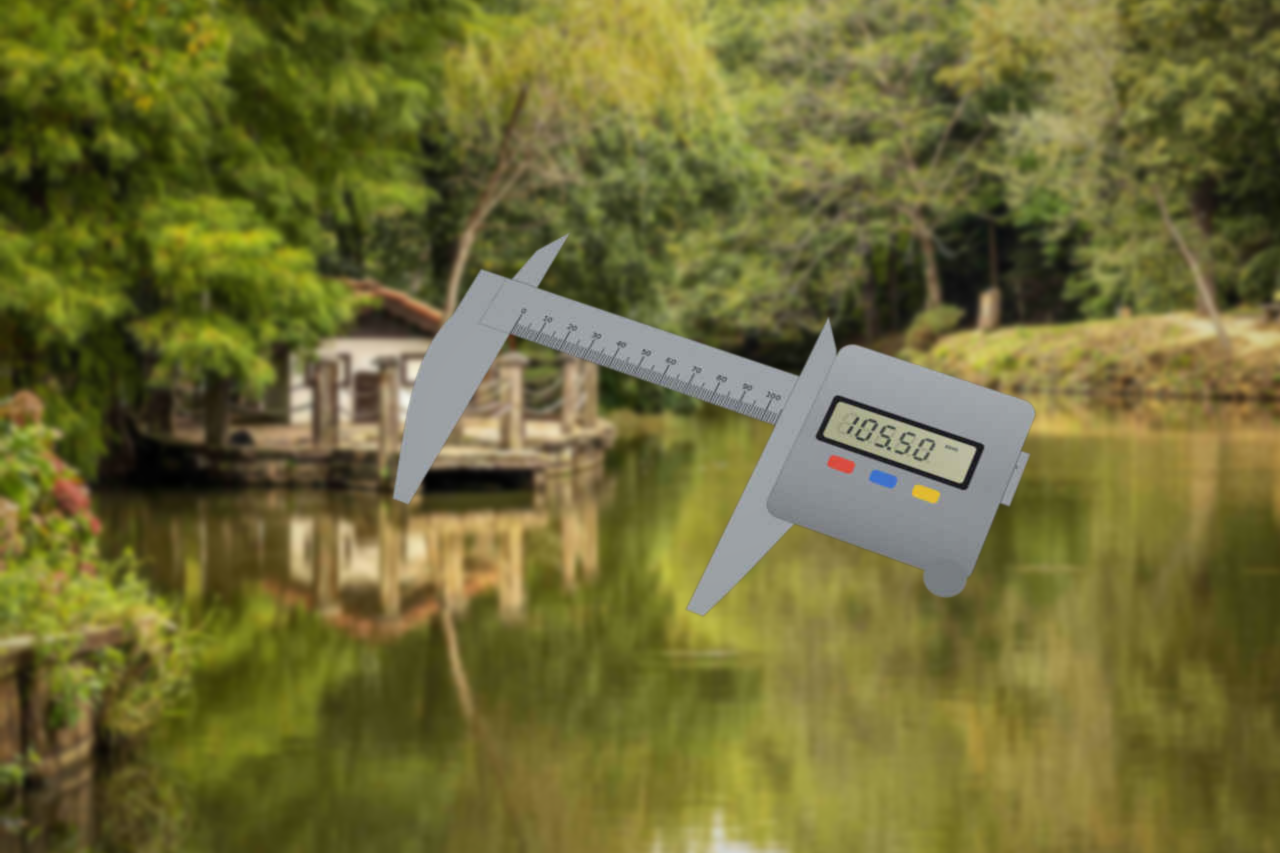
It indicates 105.50; mm
